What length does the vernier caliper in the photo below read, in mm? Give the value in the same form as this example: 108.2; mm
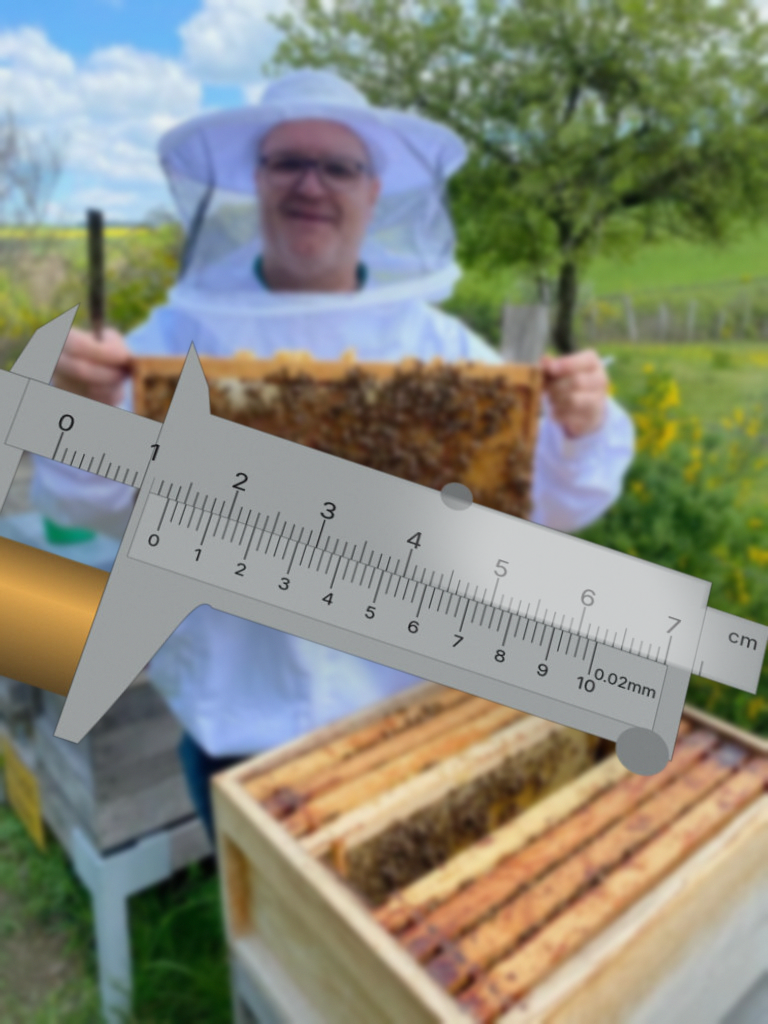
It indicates 13.2; mm
